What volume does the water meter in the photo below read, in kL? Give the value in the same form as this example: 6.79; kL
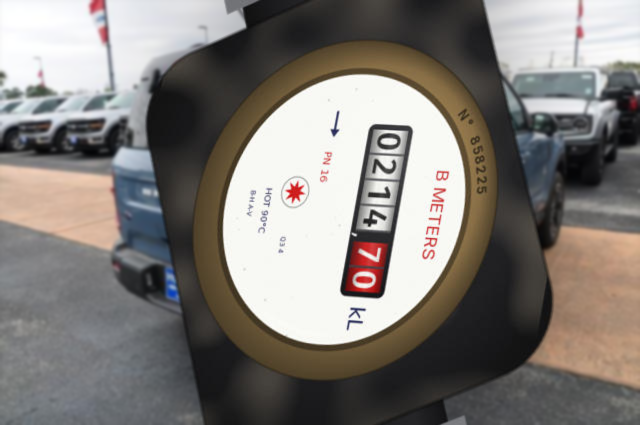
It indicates 214.70; kL
